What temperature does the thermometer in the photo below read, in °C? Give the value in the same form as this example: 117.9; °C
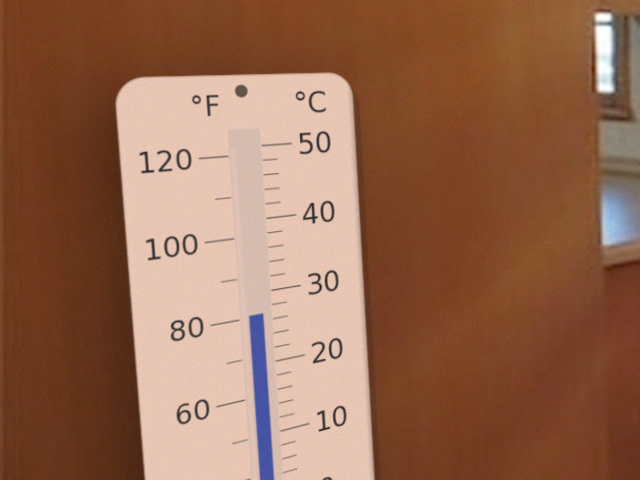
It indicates 27; °C
